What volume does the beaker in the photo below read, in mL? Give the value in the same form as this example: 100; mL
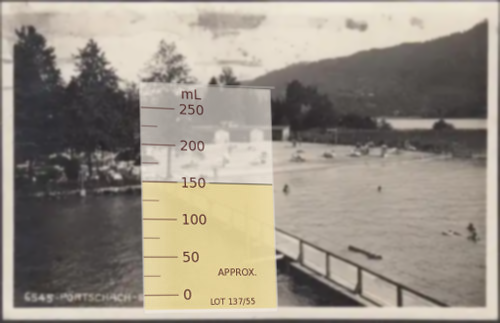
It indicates 150; mL
